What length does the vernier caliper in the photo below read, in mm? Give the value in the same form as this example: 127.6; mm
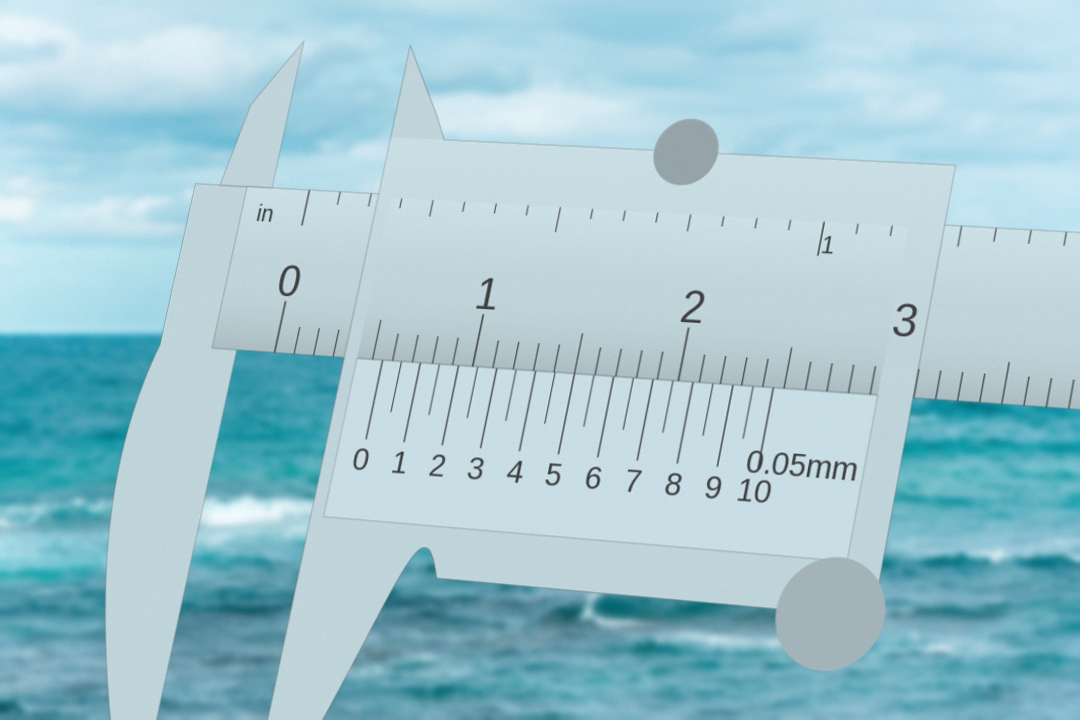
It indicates 5.5; mm
